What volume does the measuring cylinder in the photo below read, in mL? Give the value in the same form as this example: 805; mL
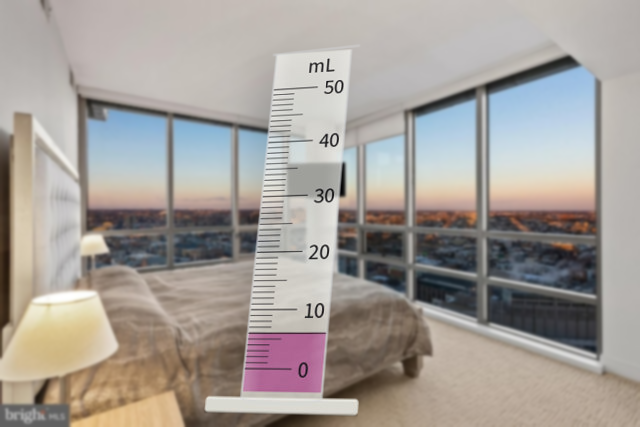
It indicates 6; mL
